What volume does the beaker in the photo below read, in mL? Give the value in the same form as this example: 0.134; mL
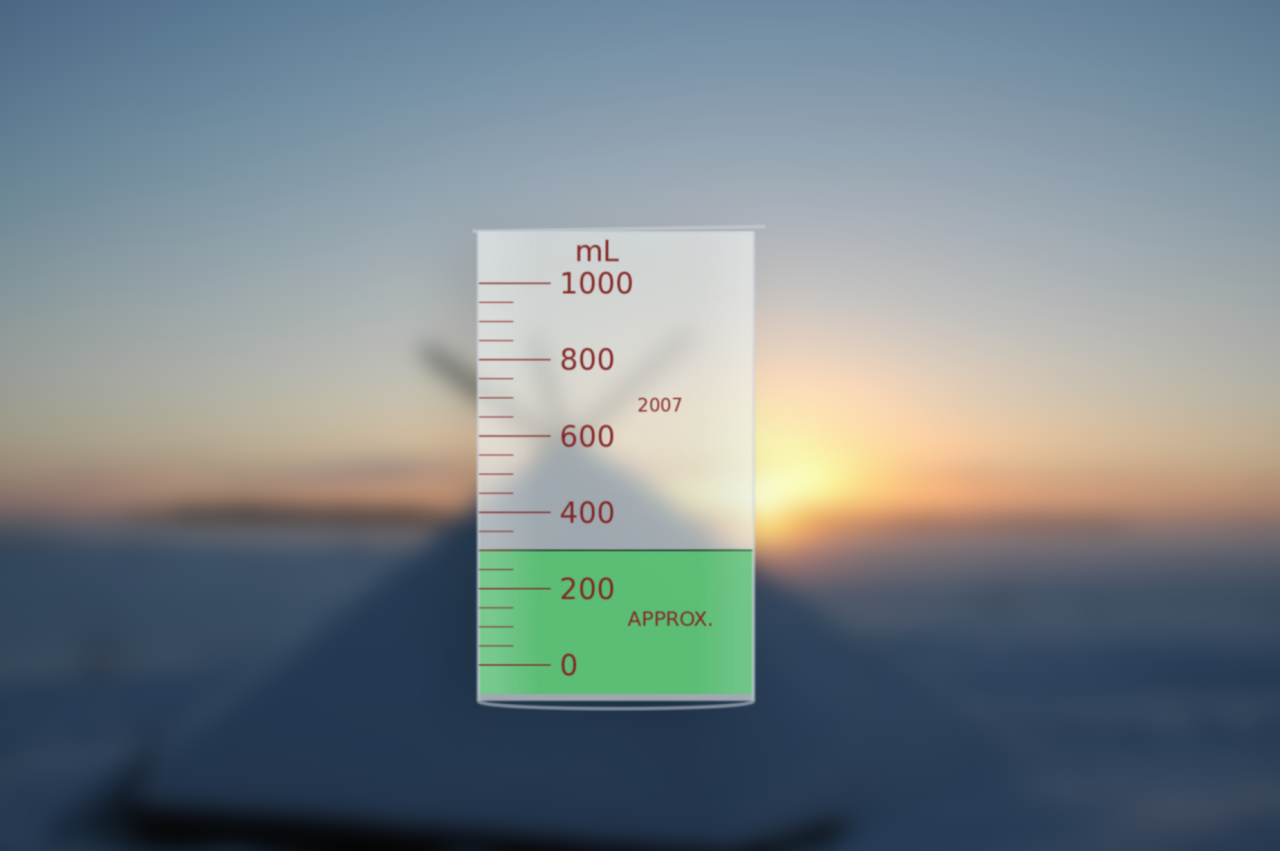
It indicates 300; mL
